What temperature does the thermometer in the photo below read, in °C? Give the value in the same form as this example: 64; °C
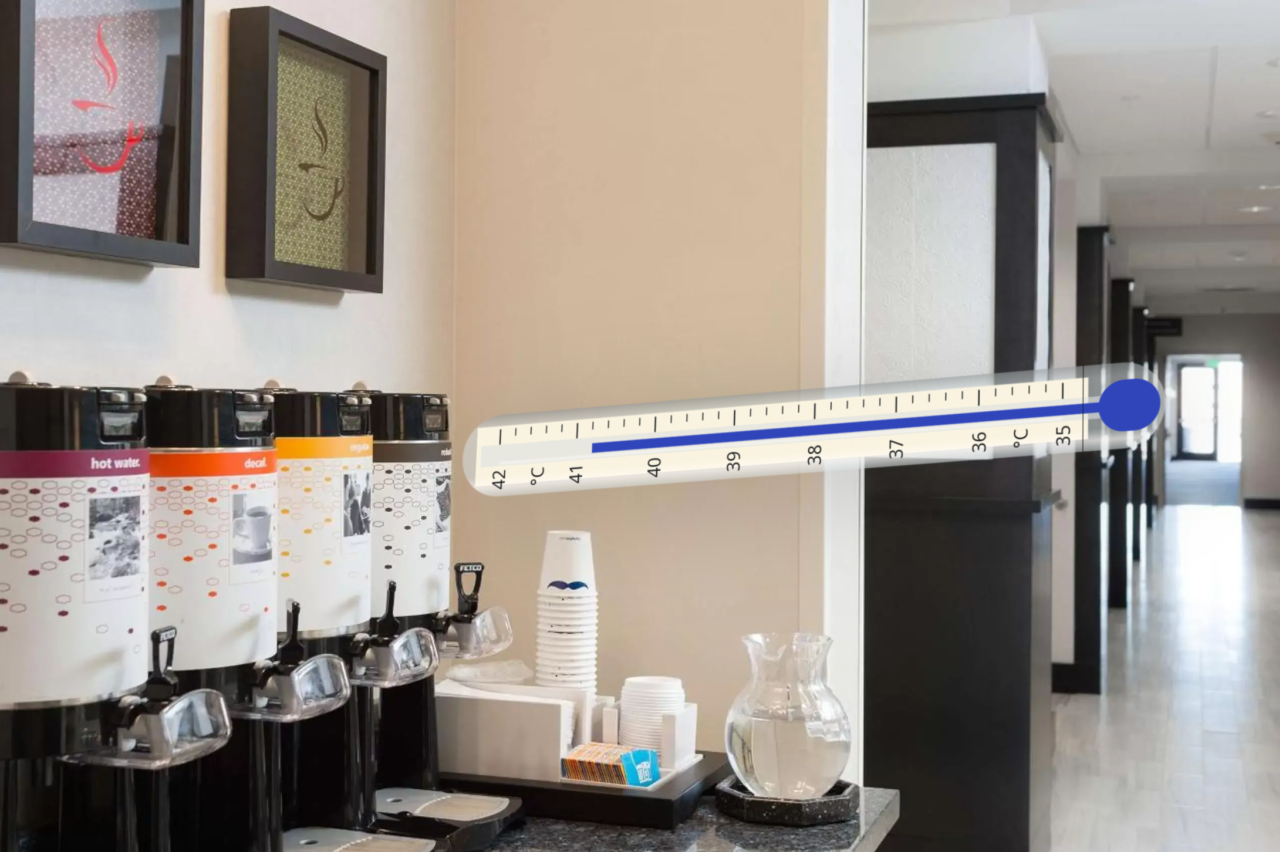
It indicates 40.8; °C
